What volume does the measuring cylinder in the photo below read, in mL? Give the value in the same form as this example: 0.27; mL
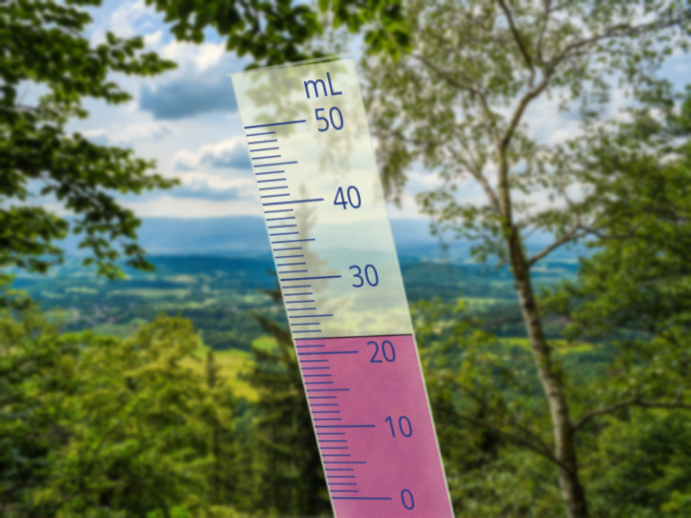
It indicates 22; mL
